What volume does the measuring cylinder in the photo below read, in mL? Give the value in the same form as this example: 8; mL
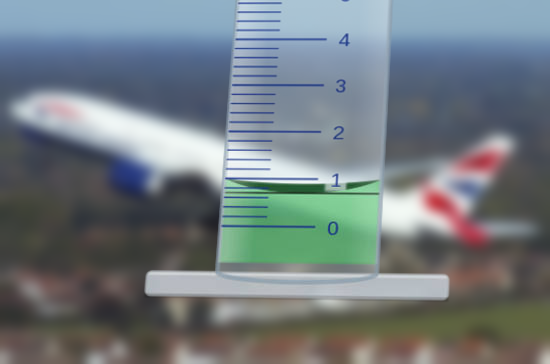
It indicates 0.7; mL
